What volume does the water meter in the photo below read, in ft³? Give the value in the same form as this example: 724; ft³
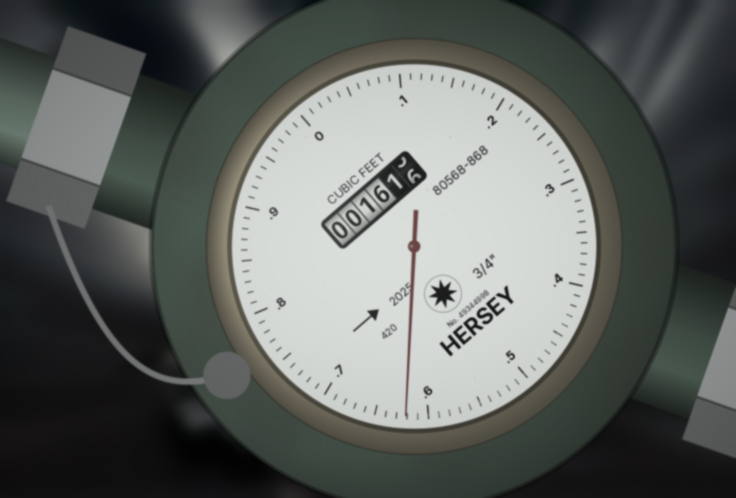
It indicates 1615.62; ft³
